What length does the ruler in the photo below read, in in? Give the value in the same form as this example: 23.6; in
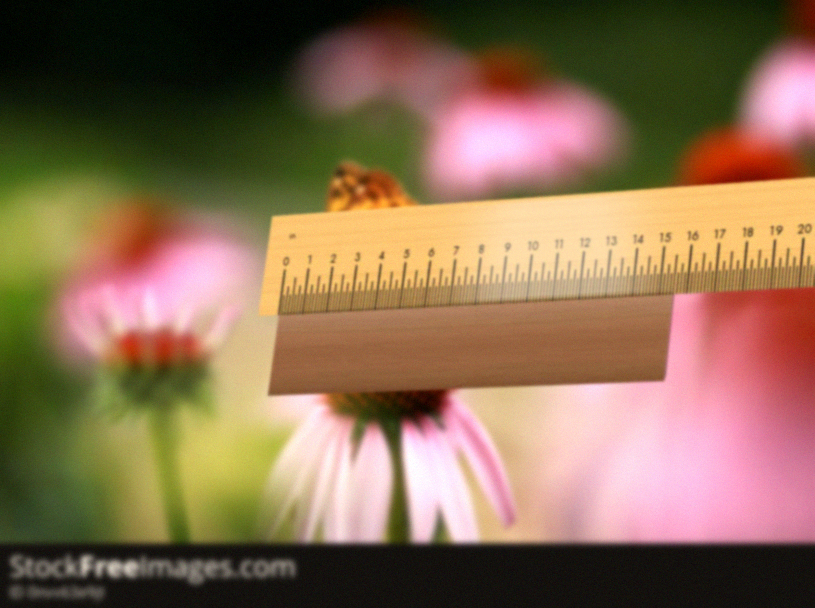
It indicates 15.5; in
